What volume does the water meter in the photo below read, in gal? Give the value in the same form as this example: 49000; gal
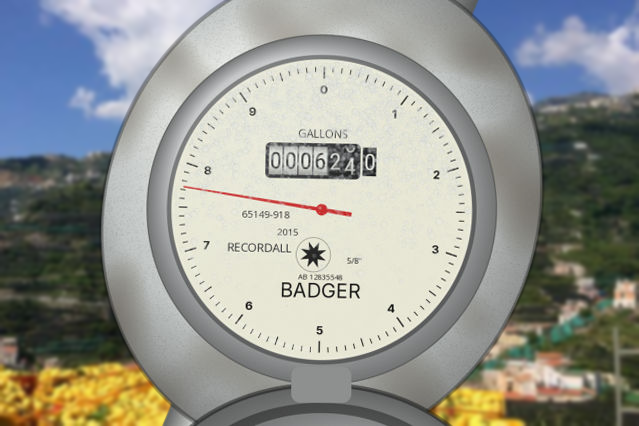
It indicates 6237.7; gal
